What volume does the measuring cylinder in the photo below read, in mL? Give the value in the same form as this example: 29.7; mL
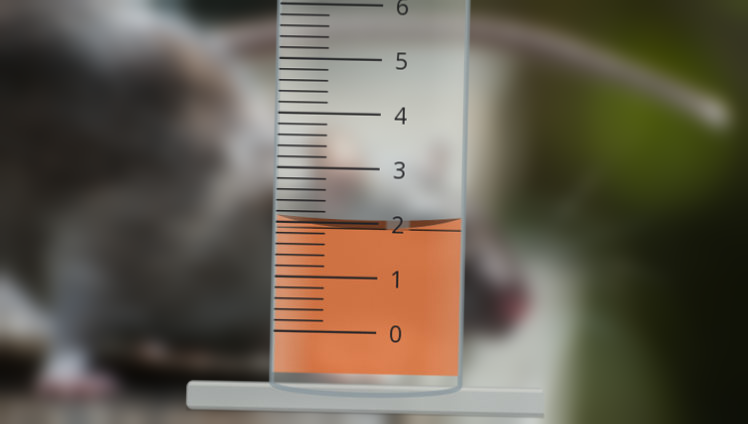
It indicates 1.9; mL
